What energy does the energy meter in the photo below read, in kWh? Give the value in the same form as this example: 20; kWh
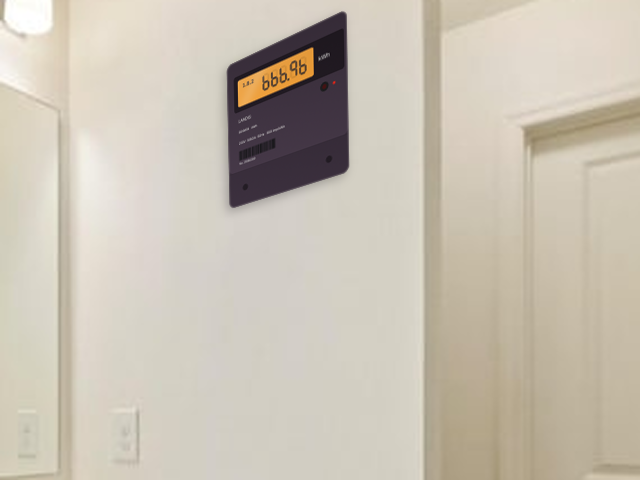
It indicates 666.96; kWh
